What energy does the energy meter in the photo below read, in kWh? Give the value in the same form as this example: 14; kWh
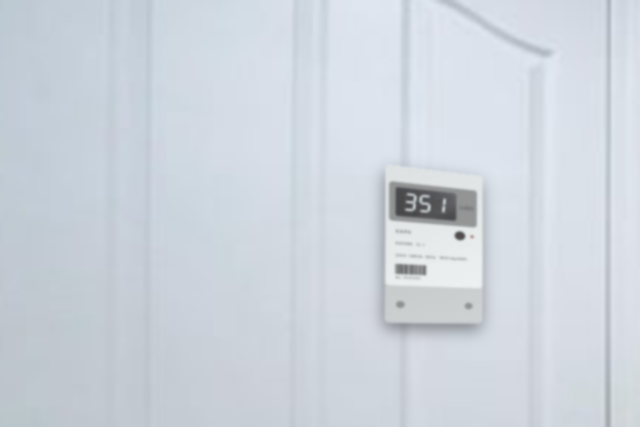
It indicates 351; kWh
